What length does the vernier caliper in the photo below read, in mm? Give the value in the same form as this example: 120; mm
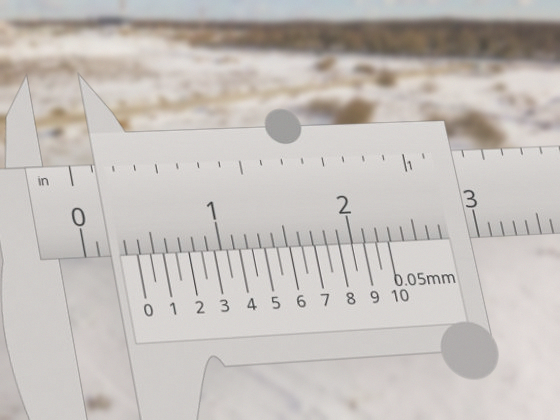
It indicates 3.8; mm
